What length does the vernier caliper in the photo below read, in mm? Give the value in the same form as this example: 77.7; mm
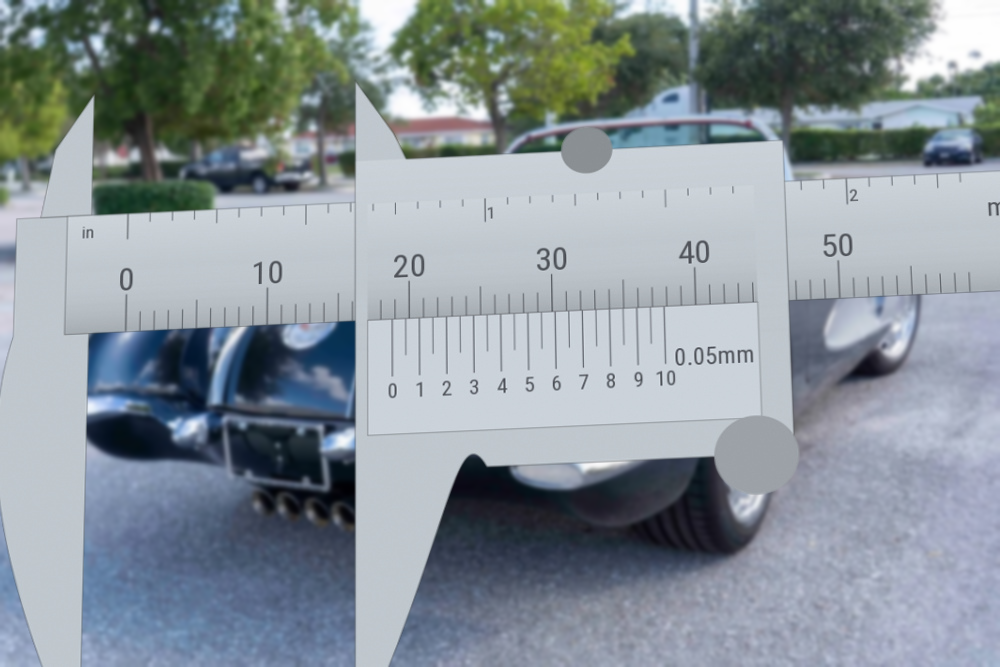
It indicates 18.8; mm
